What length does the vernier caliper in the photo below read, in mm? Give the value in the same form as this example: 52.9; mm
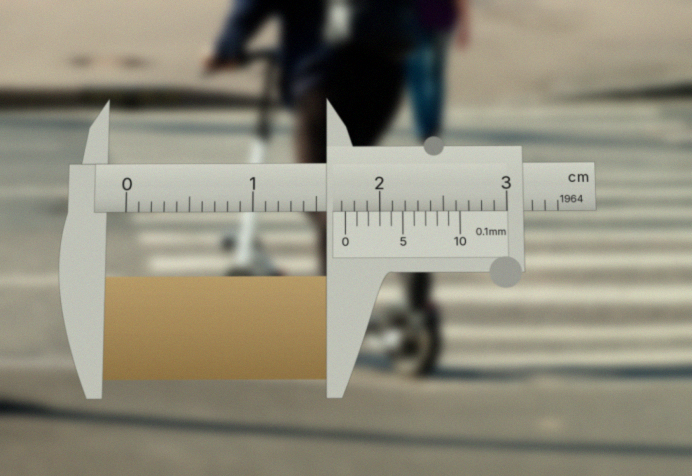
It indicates 17.3; mm
